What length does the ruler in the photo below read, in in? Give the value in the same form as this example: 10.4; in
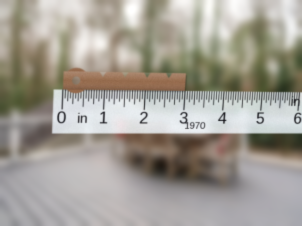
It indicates 3; in
